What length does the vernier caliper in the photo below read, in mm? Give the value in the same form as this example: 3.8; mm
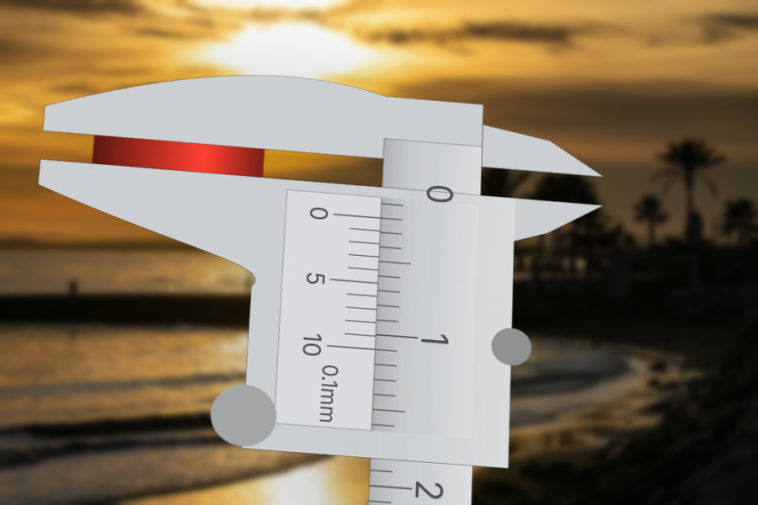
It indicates 2.0; mm
